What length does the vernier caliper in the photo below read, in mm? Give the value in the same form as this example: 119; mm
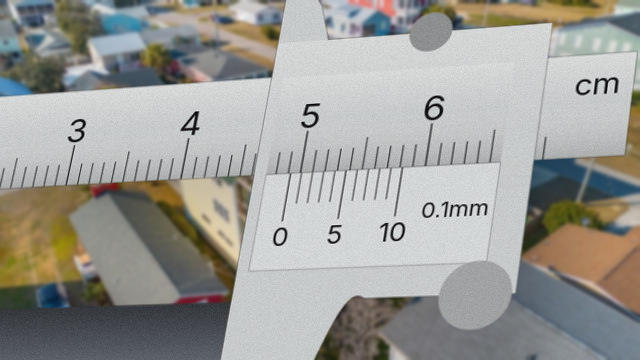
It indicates 49.2; mm
